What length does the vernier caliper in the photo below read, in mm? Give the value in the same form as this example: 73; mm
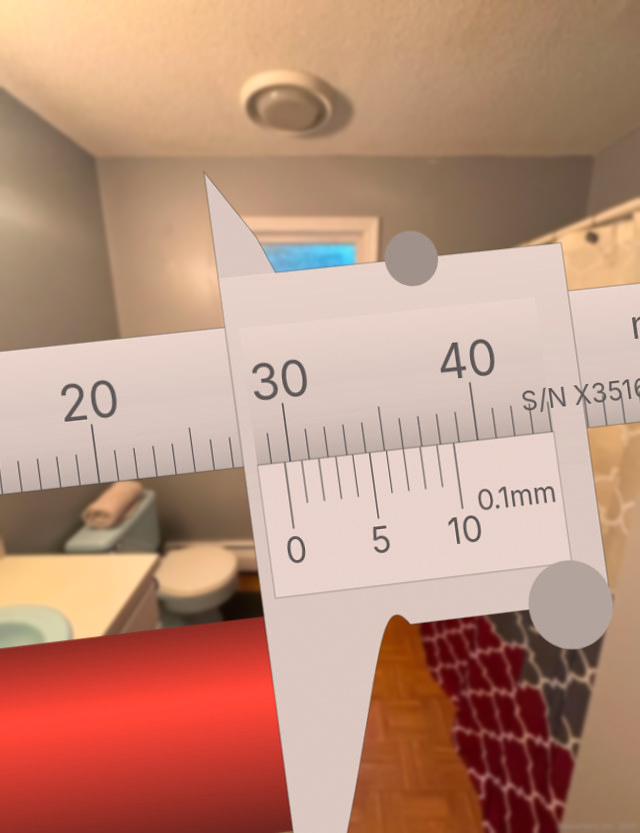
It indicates 29.7; mm
